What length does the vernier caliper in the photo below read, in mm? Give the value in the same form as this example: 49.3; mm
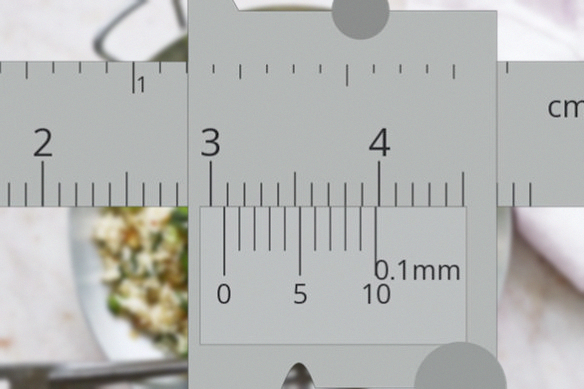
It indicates 30.8; mm
